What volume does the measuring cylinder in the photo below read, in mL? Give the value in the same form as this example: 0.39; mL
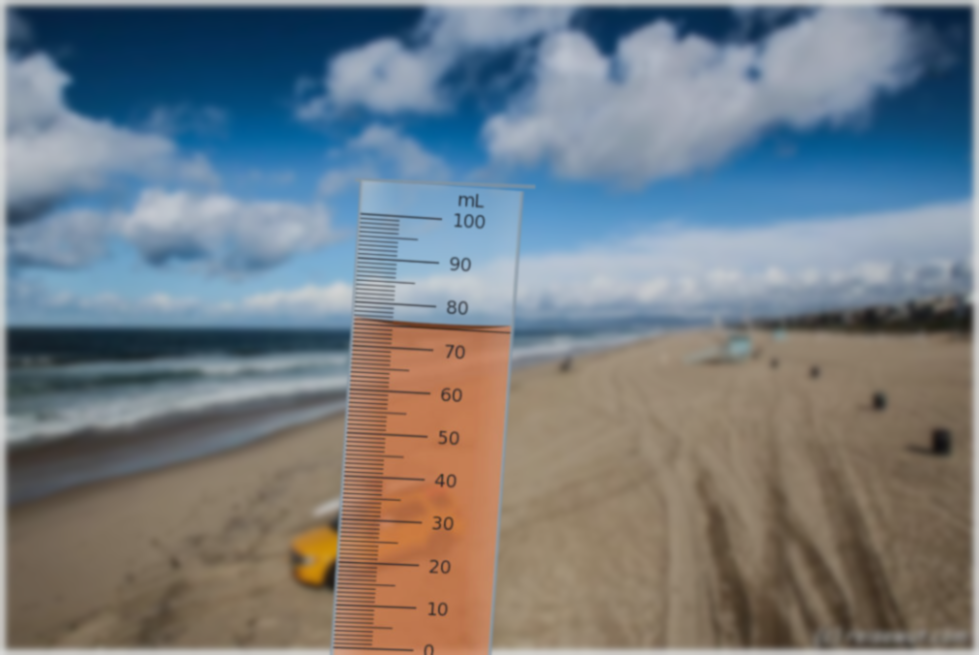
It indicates 75; mL
